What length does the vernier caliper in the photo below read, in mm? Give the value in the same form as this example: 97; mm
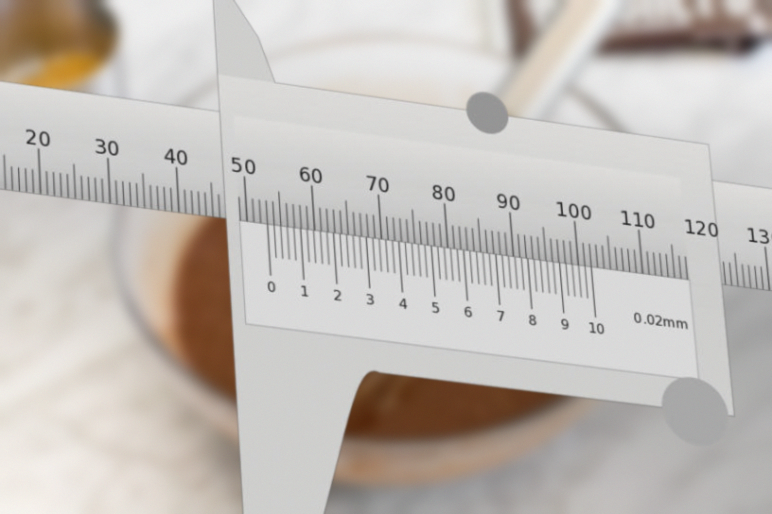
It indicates 53.0; mm
